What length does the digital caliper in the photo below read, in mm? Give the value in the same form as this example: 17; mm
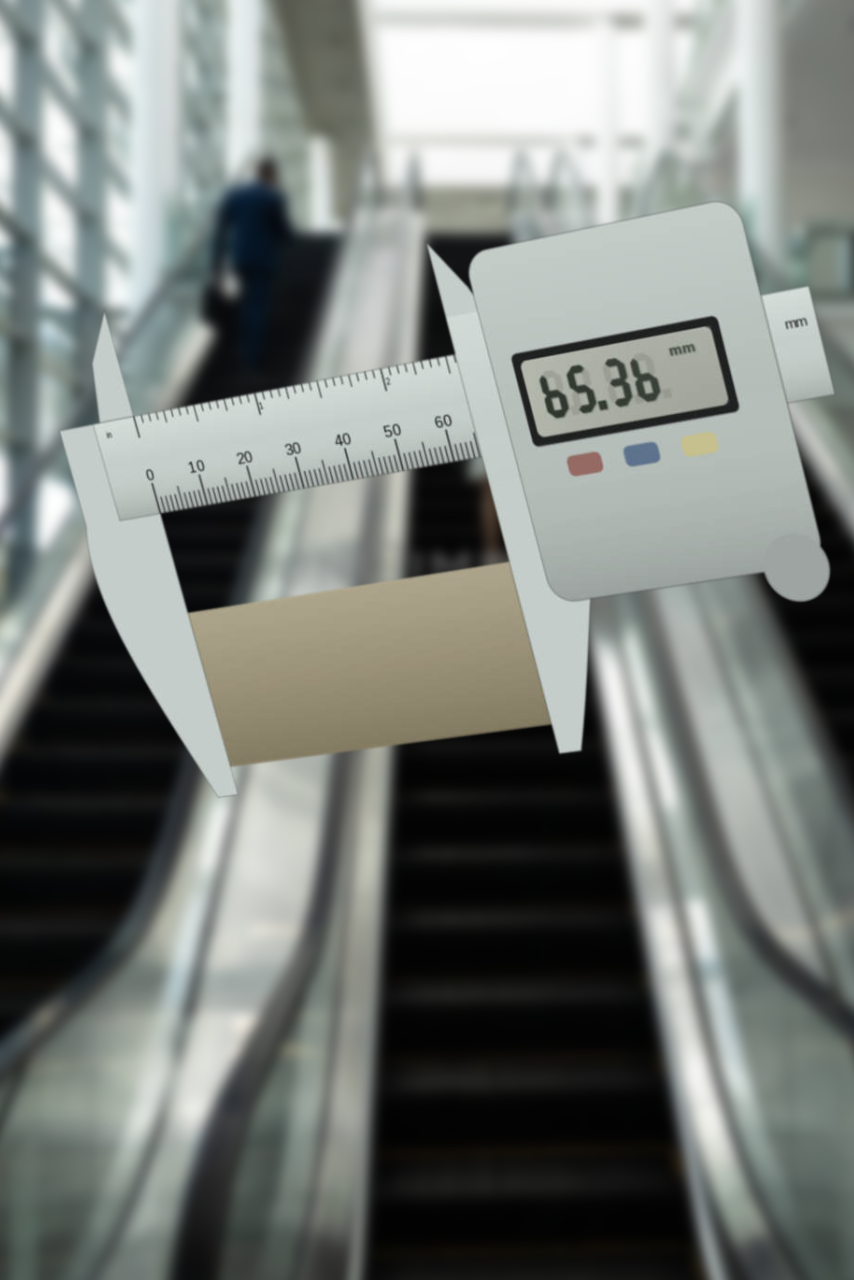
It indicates 65.36; mm
